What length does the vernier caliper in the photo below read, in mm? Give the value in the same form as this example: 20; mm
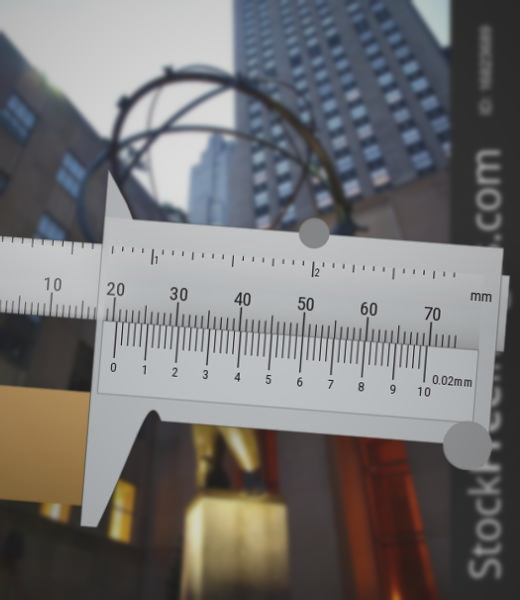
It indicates 20.6; mm
